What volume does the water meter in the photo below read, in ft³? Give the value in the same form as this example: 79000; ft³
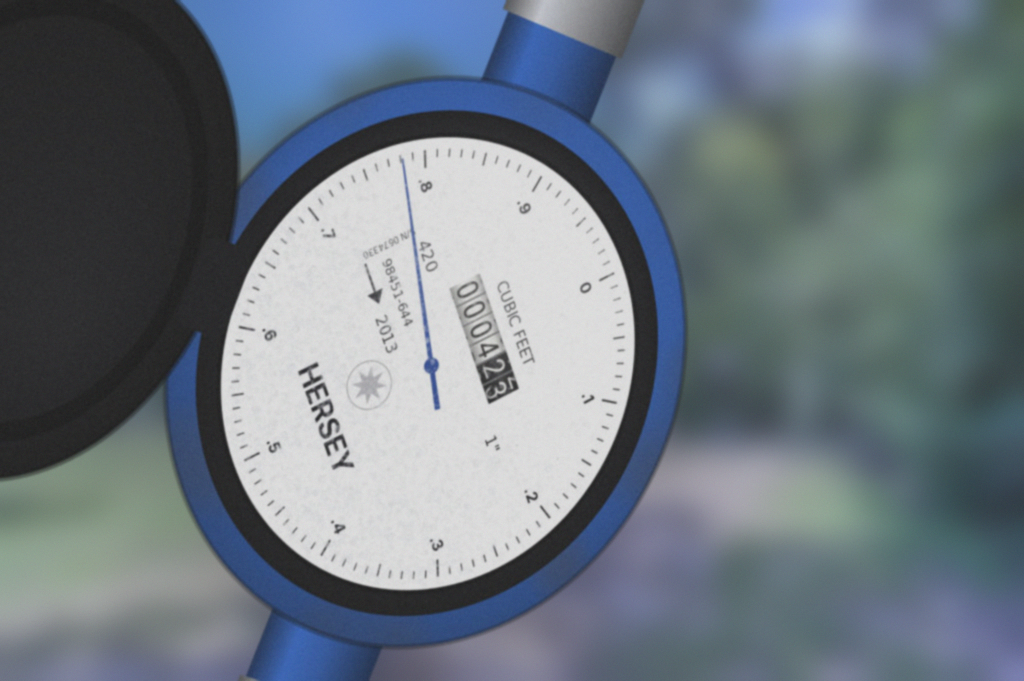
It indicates 422.78; ft³
